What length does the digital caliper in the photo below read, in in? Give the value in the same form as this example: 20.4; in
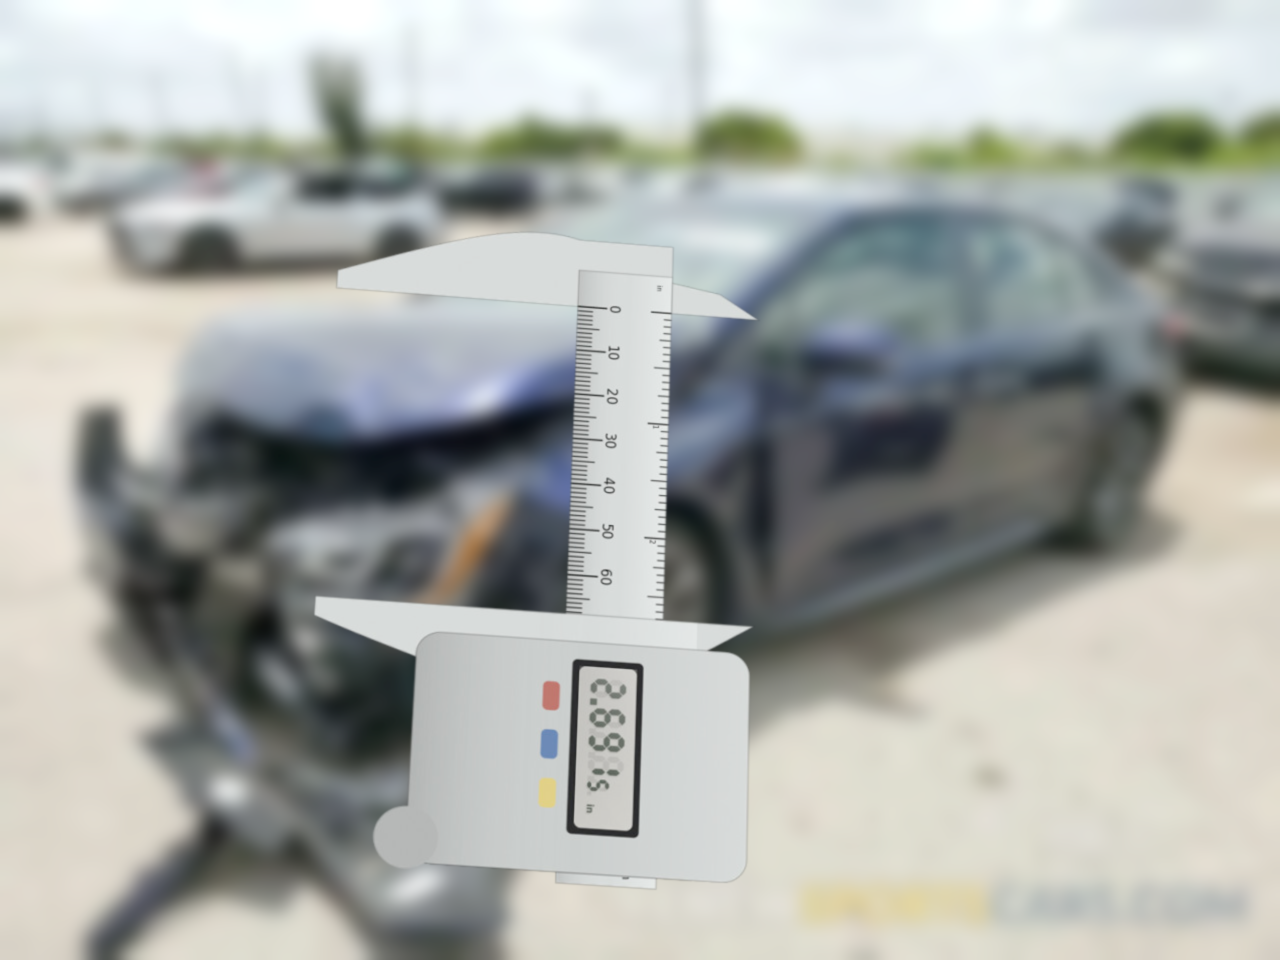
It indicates 2.6915; in
